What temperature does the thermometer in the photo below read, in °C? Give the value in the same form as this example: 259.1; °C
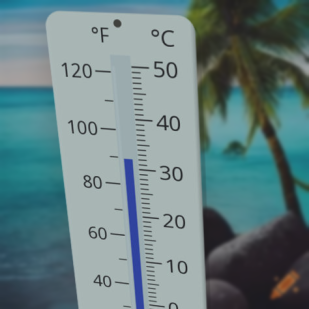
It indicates 32; °C
